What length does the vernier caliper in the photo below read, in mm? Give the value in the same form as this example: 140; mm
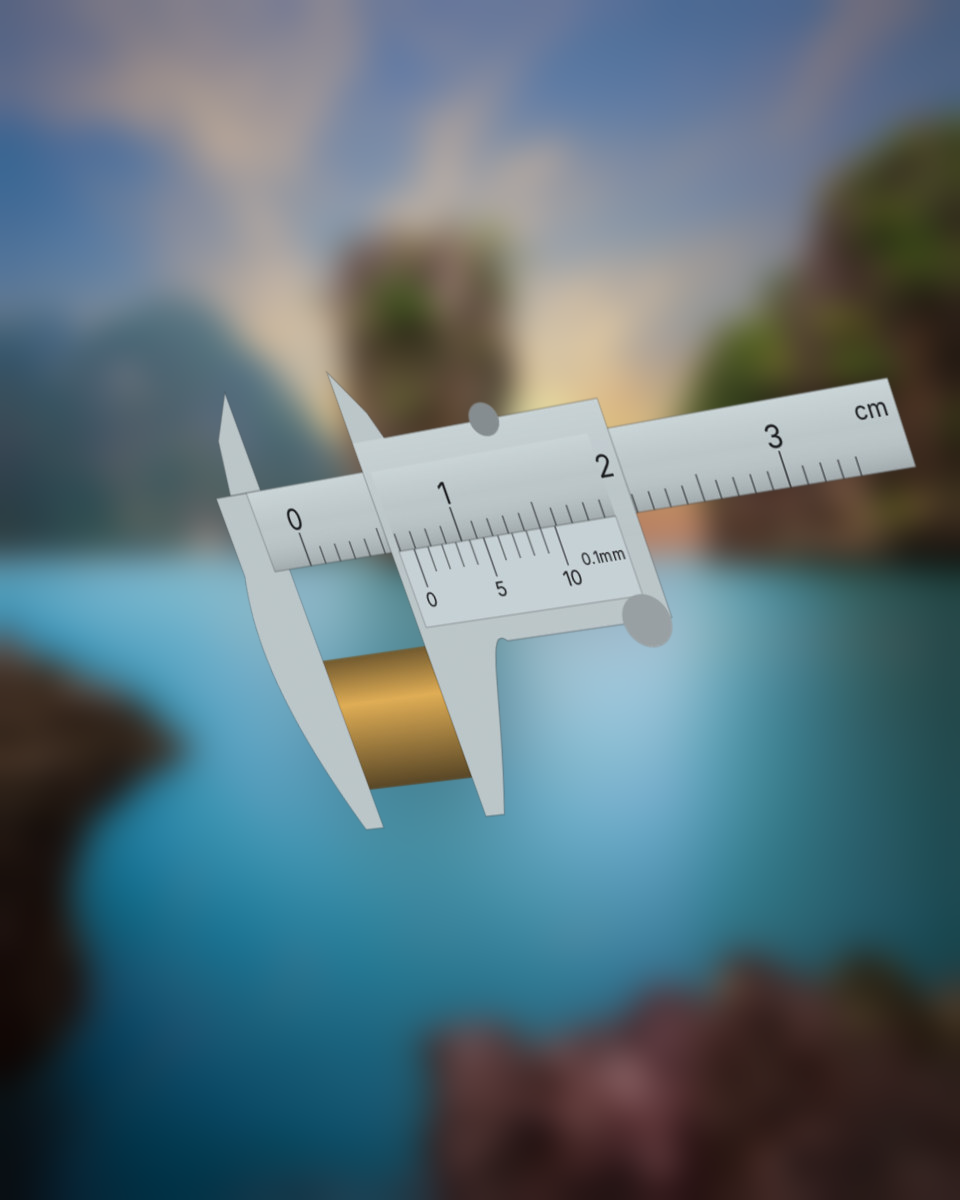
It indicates 6.9; mm
